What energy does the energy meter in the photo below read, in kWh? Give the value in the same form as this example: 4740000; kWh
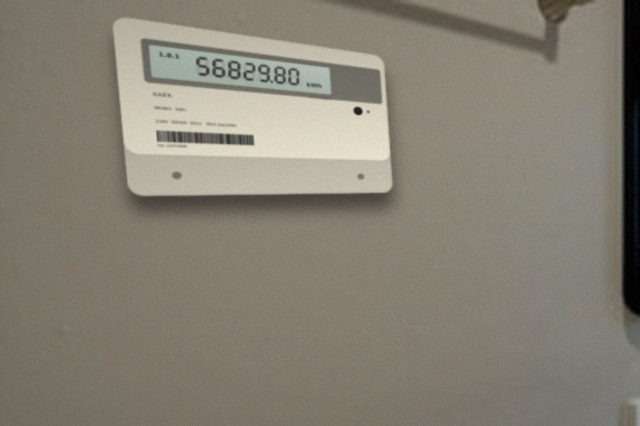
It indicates 56829.80; kWh
